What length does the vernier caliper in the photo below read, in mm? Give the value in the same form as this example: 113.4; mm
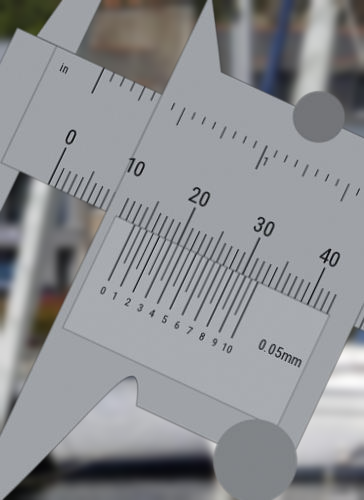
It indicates 13.4; mm
